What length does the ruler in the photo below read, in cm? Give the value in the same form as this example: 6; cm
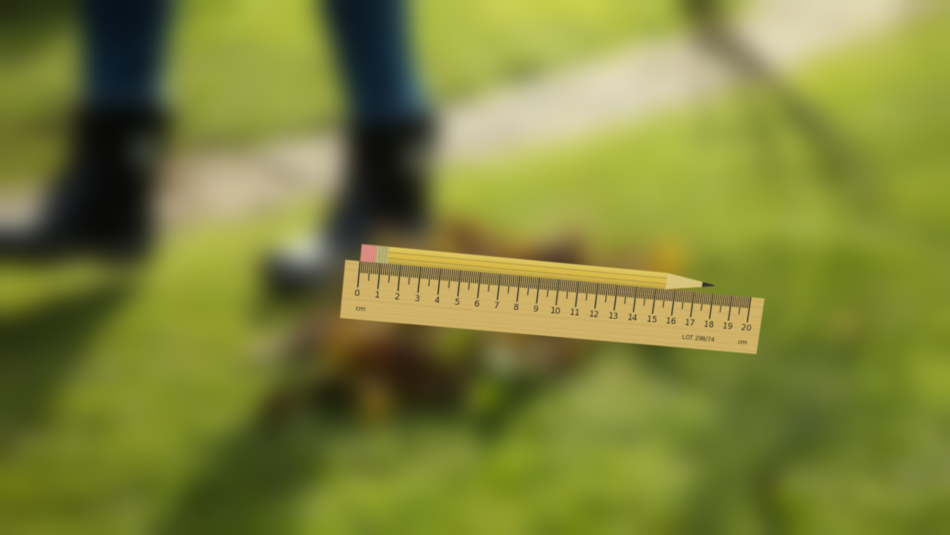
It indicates 18; cm
